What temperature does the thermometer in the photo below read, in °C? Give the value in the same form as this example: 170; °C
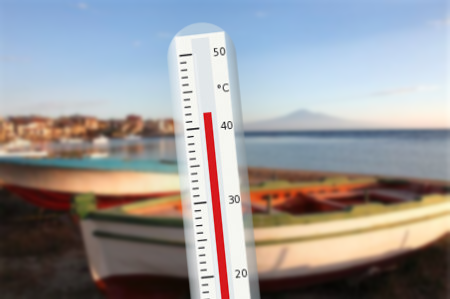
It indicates 42; °C
